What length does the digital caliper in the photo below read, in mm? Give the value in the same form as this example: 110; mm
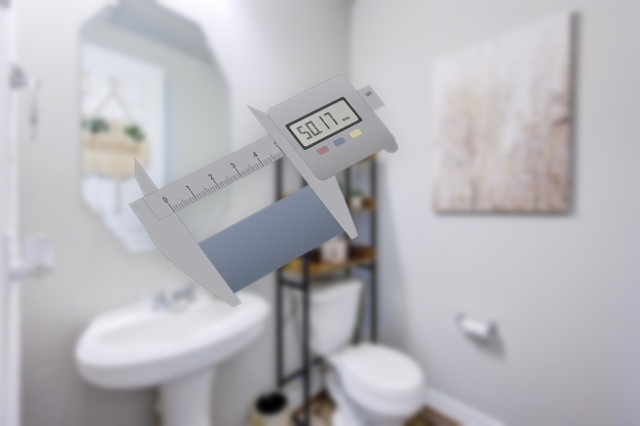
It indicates 50.17; mm
